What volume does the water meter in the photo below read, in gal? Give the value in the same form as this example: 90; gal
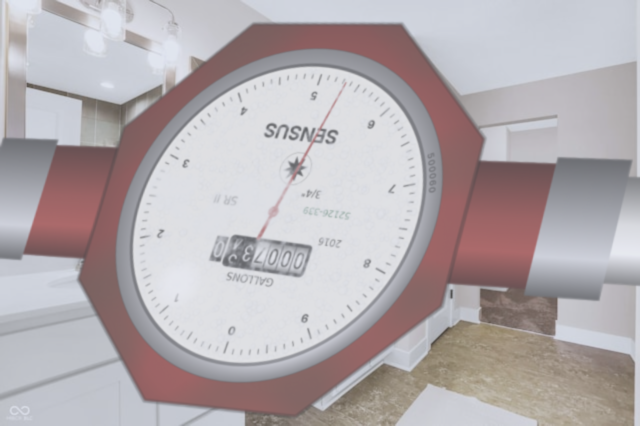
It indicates 7335.3; gal
